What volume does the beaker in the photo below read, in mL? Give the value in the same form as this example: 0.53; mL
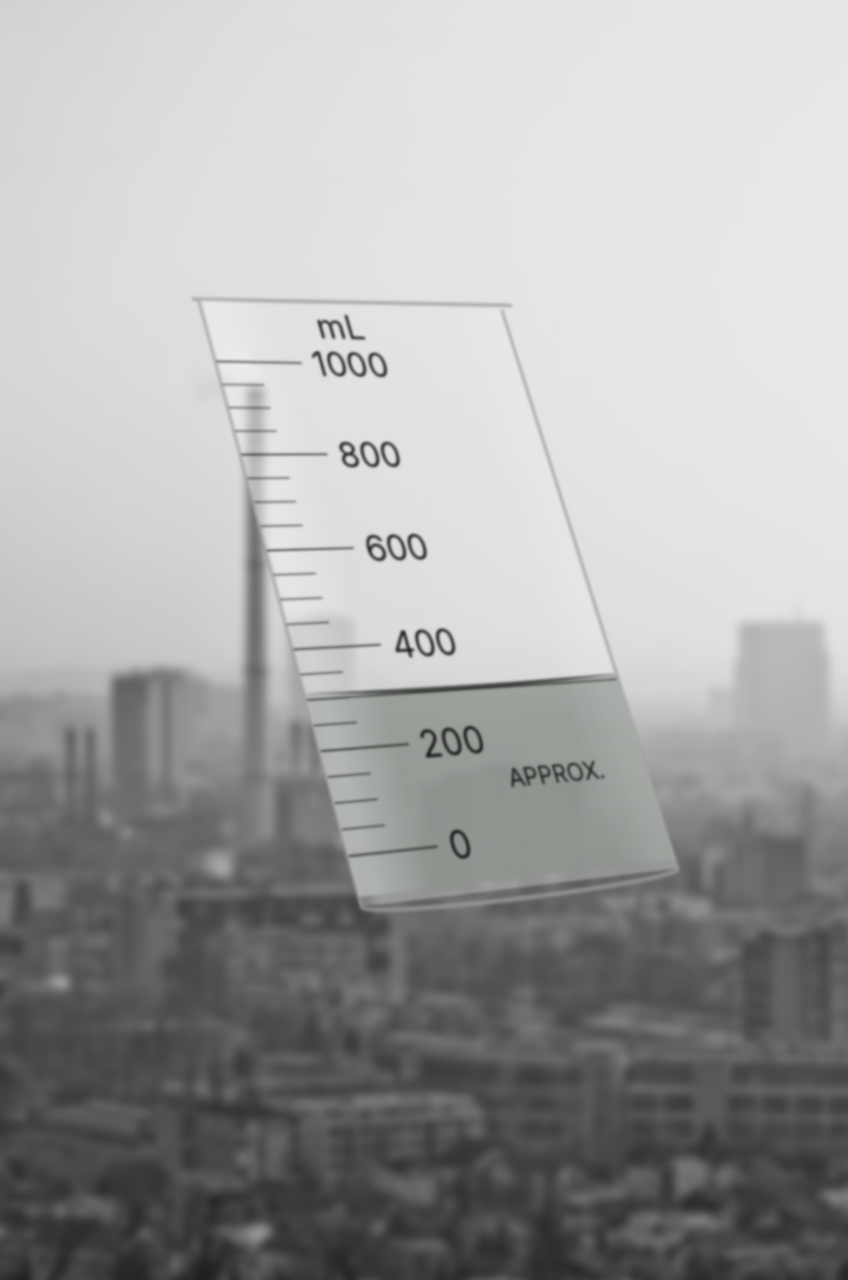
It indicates 300; mL
